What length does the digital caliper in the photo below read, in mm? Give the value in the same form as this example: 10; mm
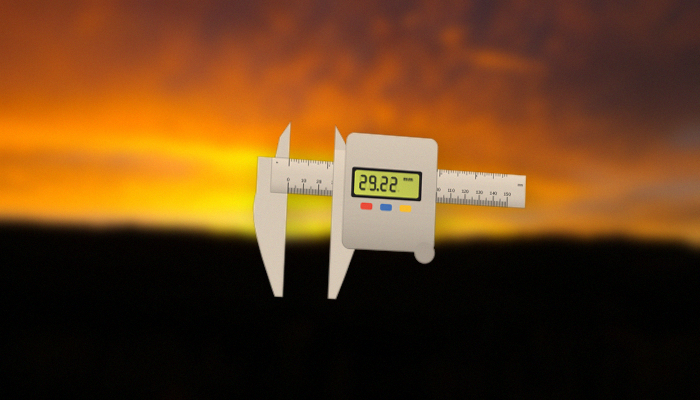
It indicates 29.22; mm
